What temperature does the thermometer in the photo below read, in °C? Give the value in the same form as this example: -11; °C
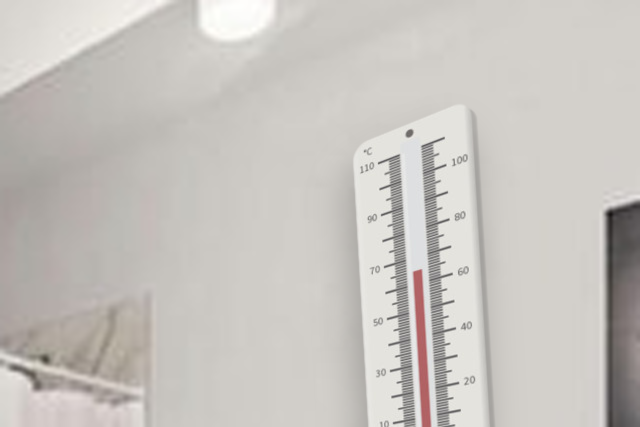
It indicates 65; °C
